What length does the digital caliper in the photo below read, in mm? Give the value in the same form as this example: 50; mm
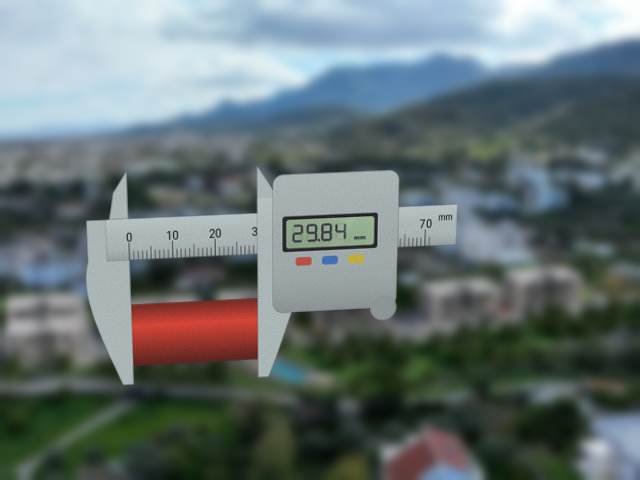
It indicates 29.84; mm
